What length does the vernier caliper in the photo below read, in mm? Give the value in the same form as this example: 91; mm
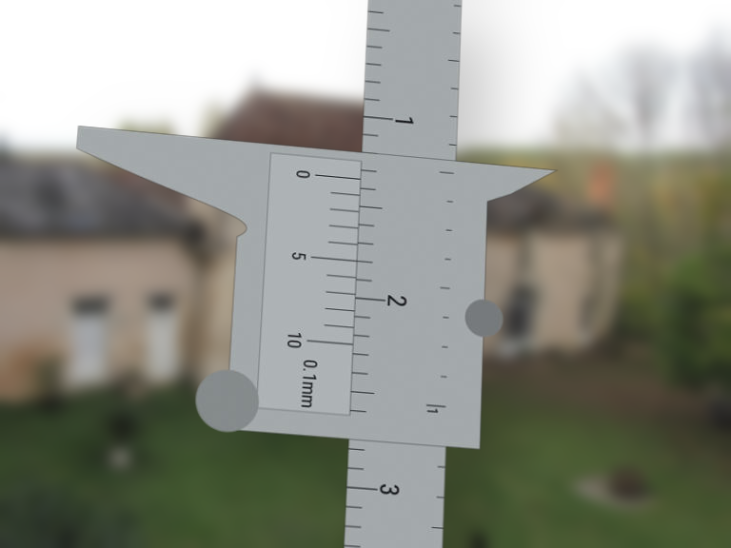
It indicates 13.5; mm
